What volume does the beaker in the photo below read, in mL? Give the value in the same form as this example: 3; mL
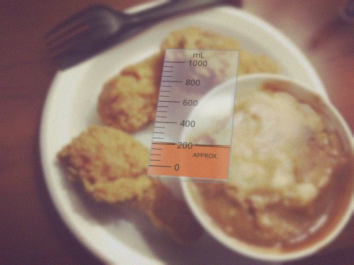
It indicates 200; mL
